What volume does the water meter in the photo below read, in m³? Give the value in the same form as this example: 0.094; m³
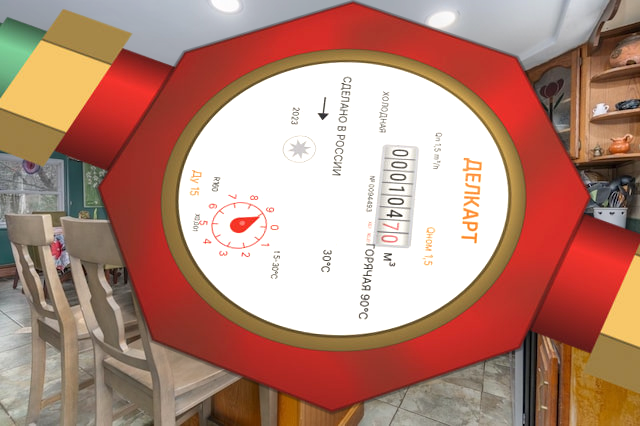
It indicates 104.699; m³
